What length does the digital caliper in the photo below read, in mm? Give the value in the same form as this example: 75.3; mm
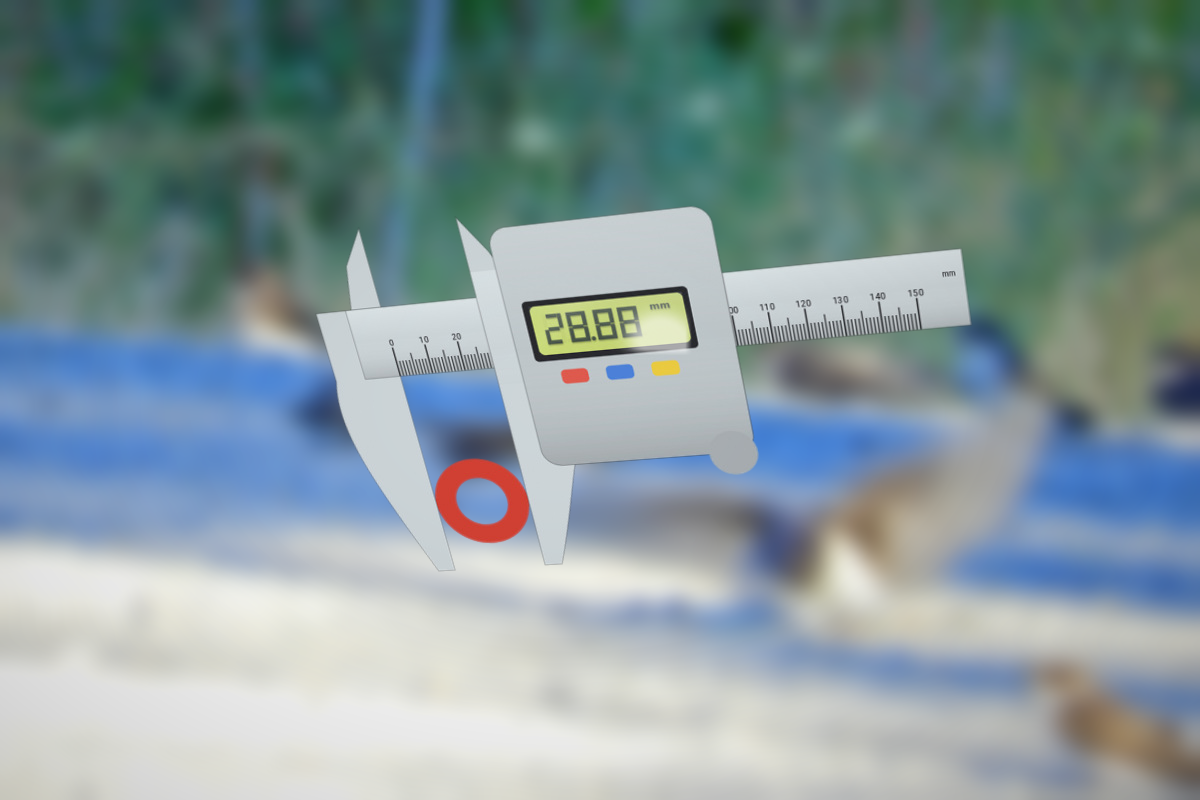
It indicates 28.88; mm
